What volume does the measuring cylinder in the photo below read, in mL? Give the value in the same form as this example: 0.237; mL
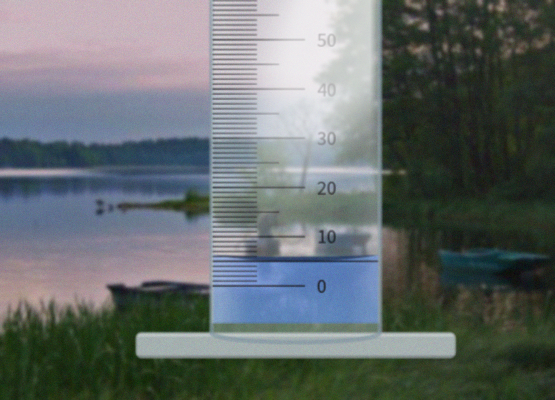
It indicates 5; mL
